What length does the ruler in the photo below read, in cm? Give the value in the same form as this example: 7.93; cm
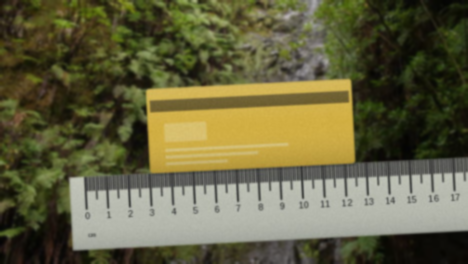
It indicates 9.5; cm
